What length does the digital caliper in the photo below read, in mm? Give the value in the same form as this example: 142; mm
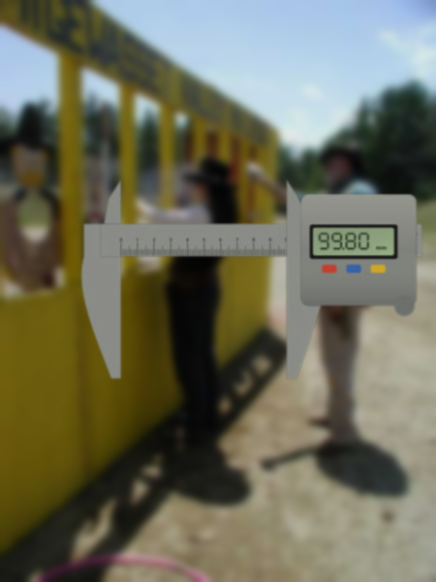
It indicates 99.80; mm
